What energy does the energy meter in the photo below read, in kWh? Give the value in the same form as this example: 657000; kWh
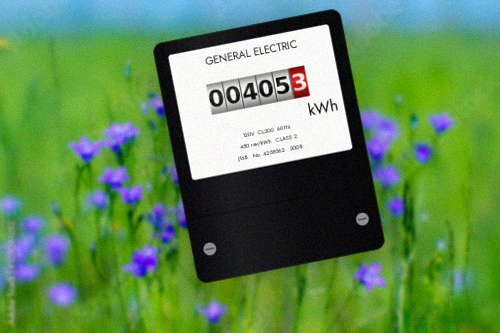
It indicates 405.3; kWh
